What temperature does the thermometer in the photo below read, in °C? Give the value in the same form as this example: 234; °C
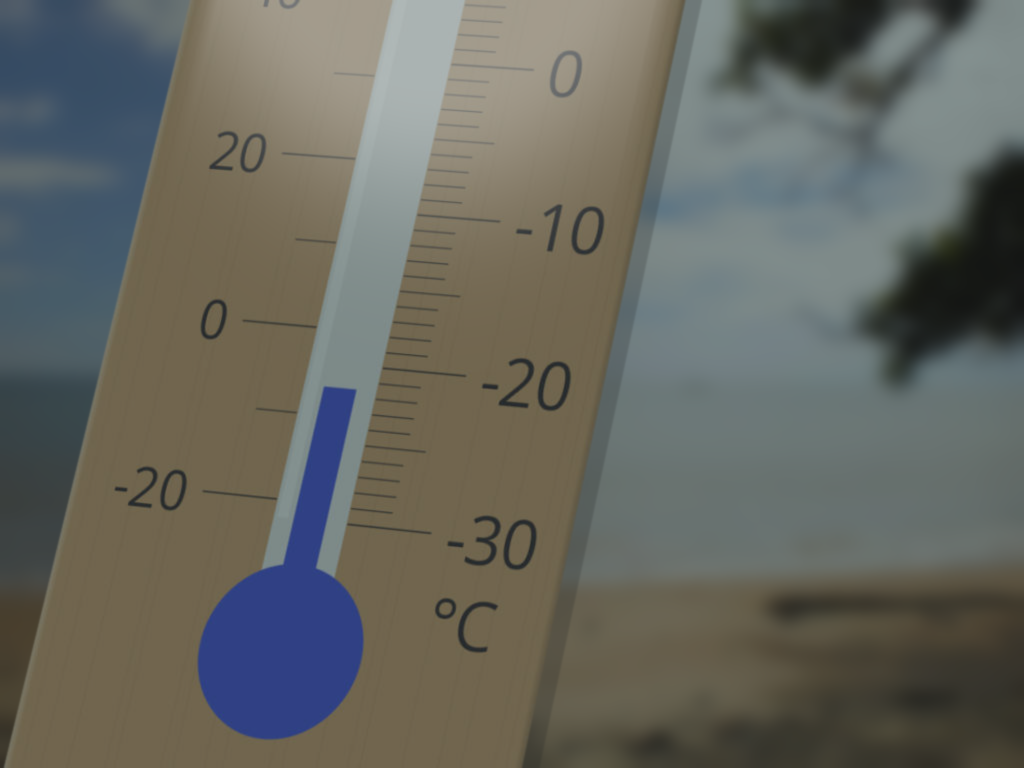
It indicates -21.5; °C
